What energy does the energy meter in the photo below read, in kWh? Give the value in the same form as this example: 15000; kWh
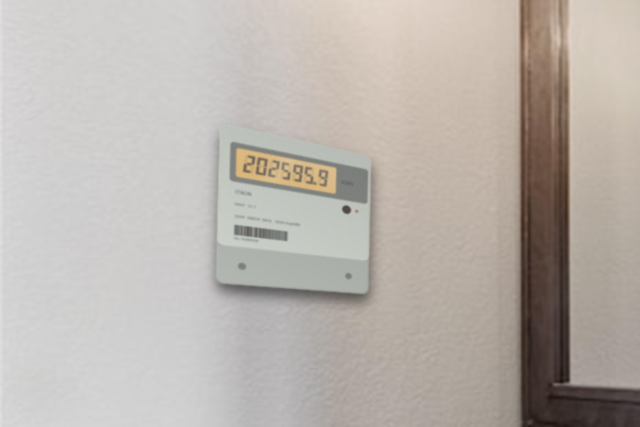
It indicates 202595.9; kWh
